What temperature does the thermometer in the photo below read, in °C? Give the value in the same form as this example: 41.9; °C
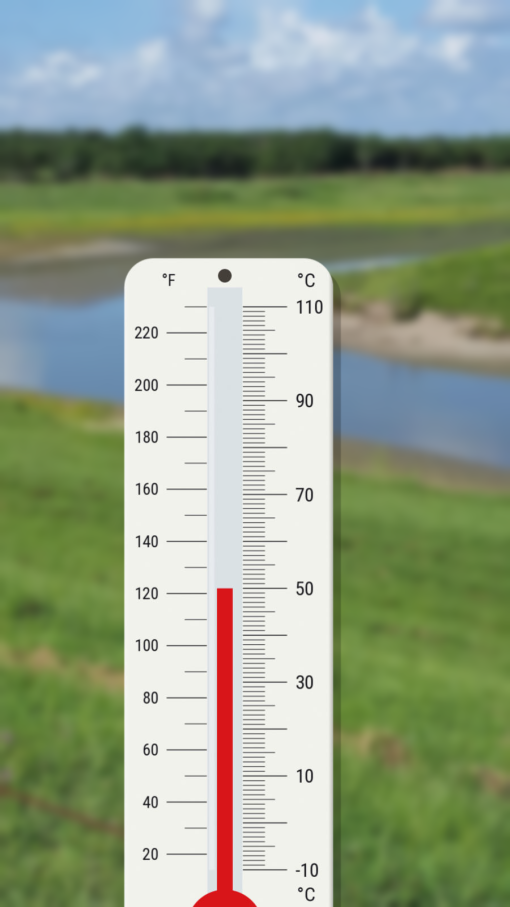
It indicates 50; °C
